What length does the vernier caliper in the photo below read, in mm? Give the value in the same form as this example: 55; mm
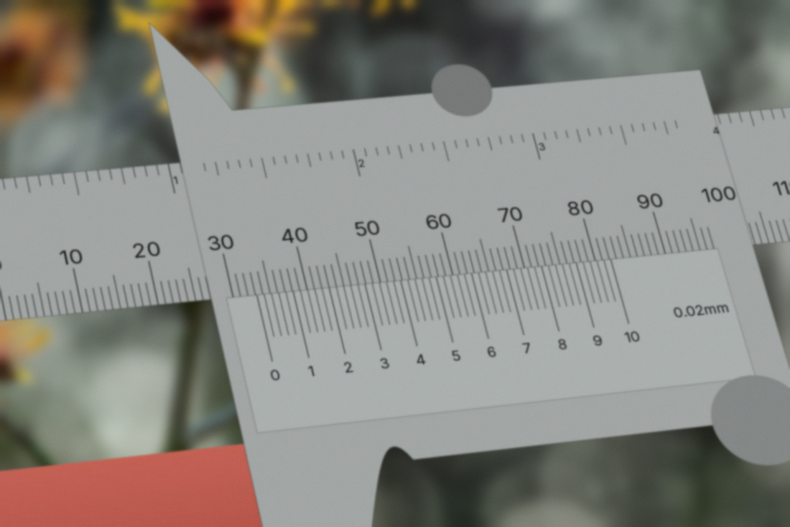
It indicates 33.2; mm
